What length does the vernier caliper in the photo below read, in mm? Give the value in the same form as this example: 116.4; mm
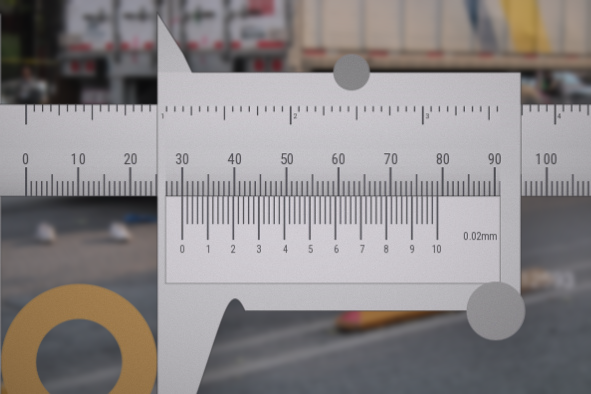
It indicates 30.0; mm
